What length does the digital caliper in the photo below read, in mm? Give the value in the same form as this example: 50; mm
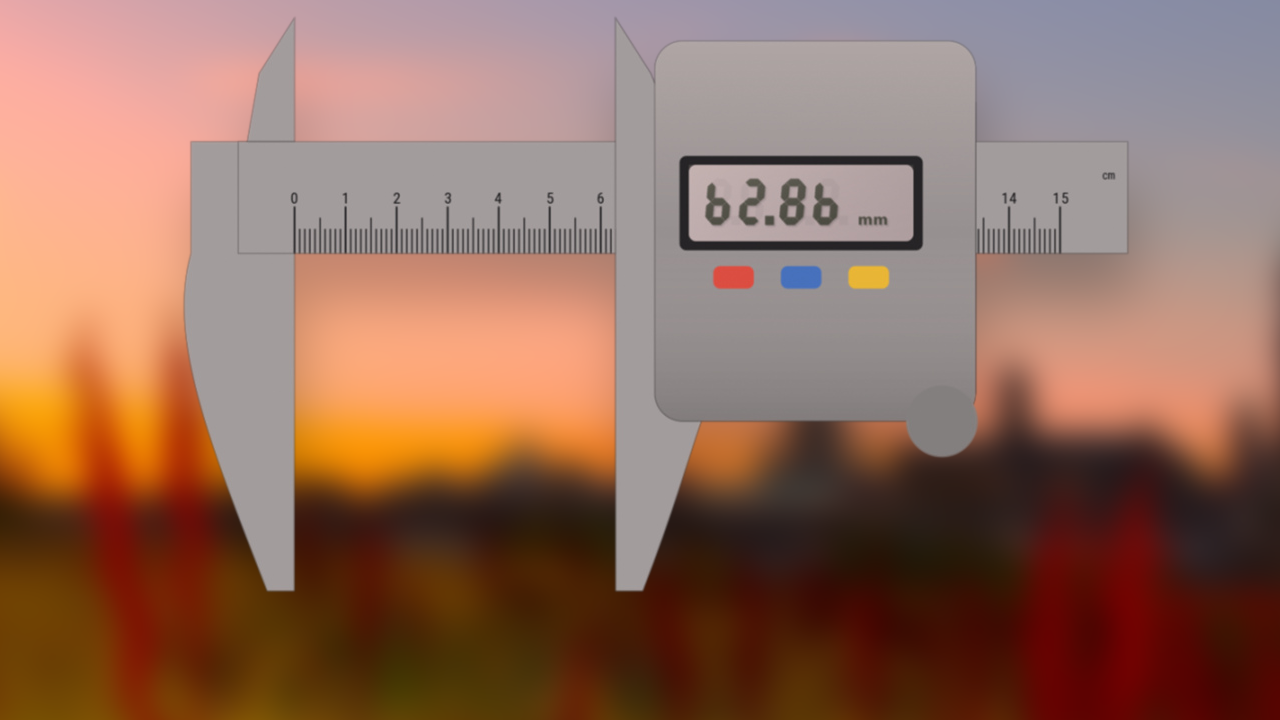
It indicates 62.86; mm
